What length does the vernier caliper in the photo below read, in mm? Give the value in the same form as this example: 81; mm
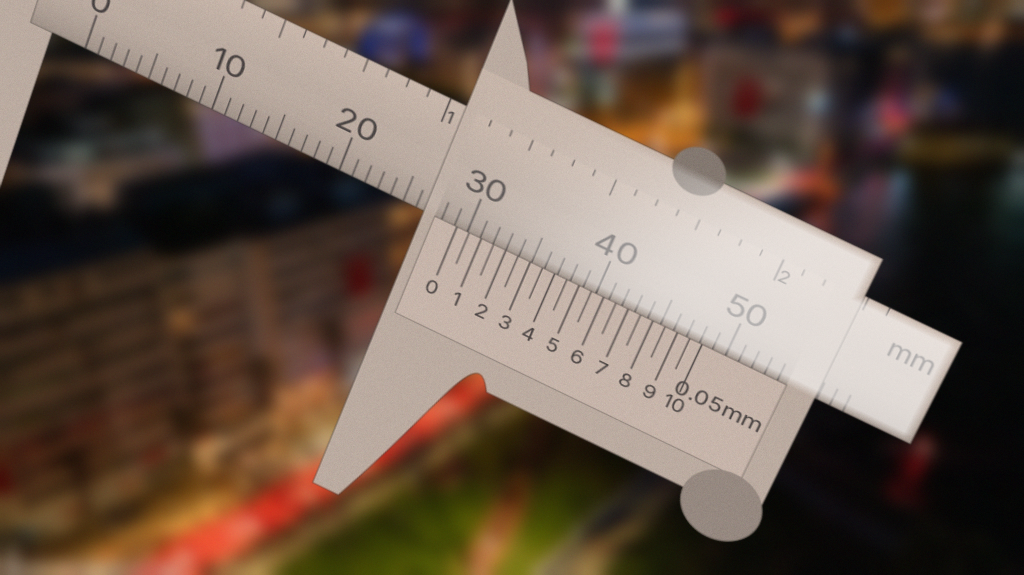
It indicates 29.2; mm
